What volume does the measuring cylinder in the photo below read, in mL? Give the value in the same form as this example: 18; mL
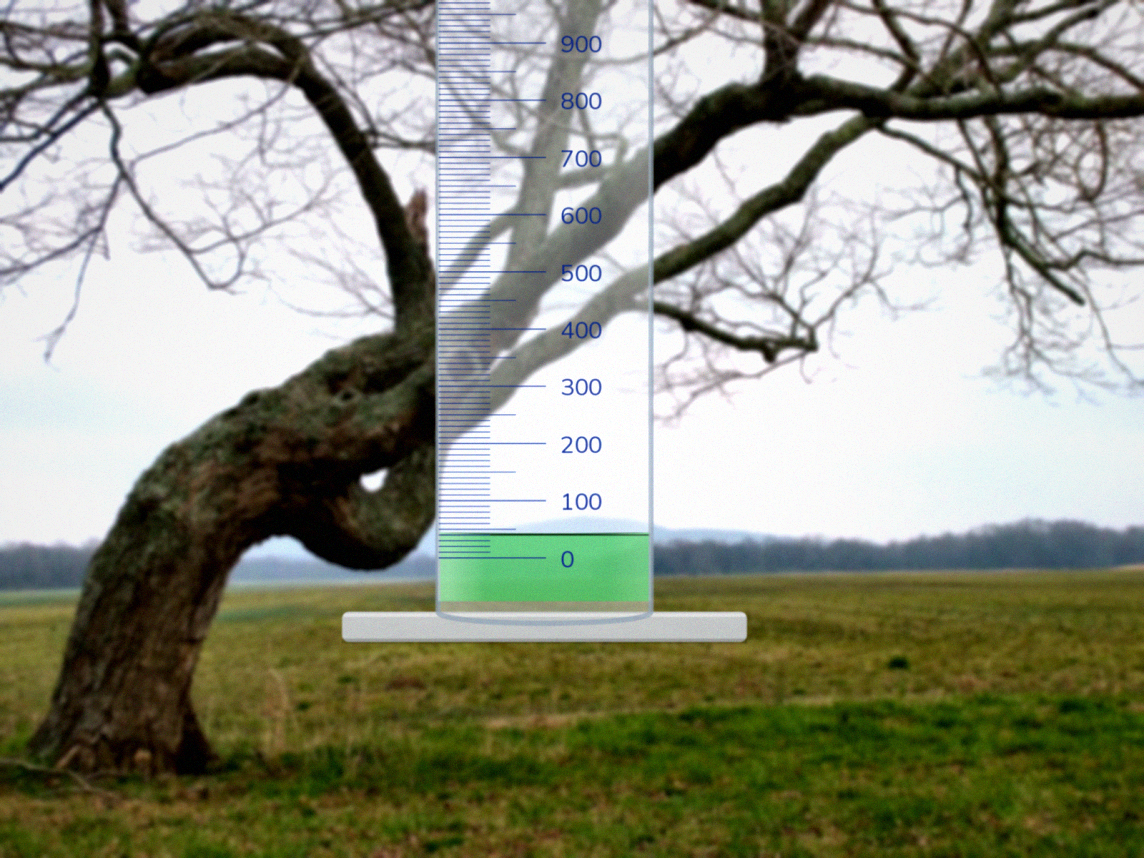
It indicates 40; mL
